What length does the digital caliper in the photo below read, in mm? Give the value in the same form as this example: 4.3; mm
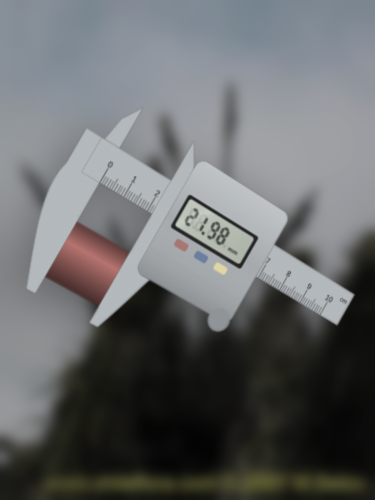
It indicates 21.98; mm
